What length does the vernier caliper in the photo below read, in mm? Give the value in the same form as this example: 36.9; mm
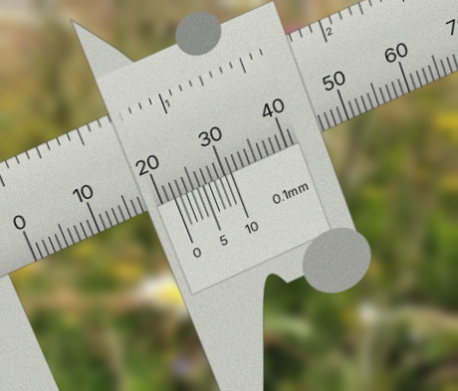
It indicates 22.0; mm
